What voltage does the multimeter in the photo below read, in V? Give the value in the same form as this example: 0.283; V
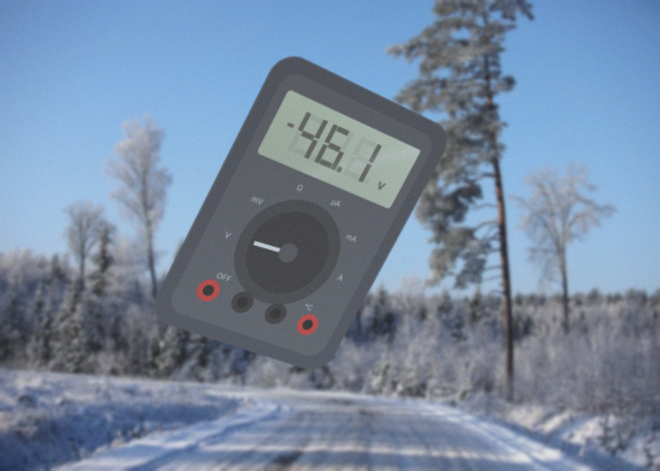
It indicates -46.1; V
